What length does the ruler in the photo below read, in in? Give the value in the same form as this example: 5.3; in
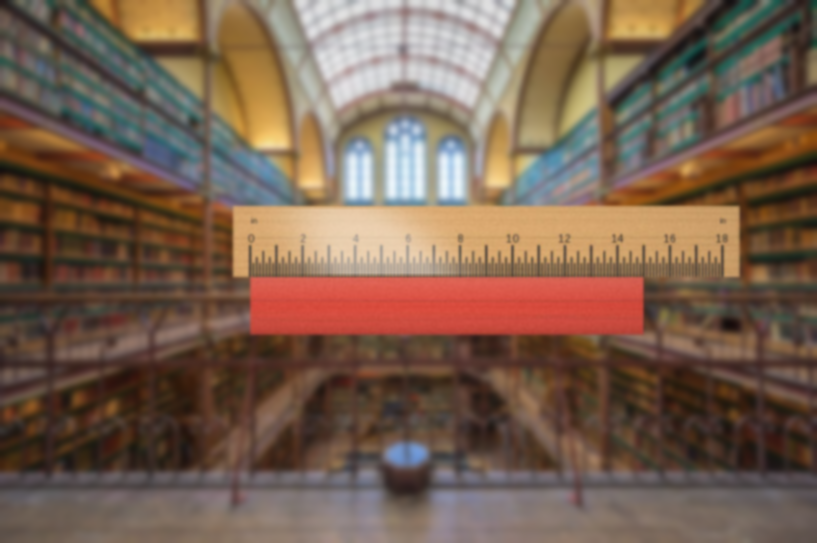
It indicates 15; in
